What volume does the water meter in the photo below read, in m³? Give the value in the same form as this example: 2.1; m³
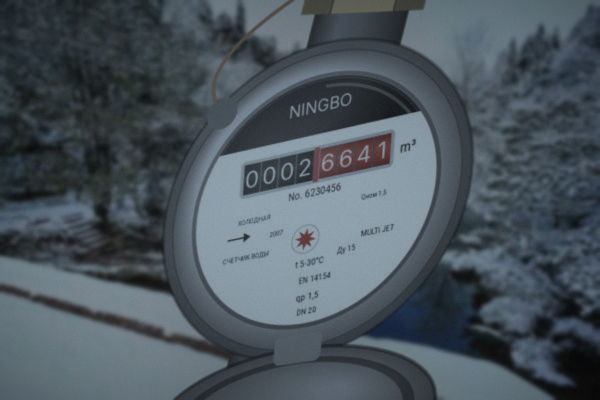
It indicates 2.6641; m³
